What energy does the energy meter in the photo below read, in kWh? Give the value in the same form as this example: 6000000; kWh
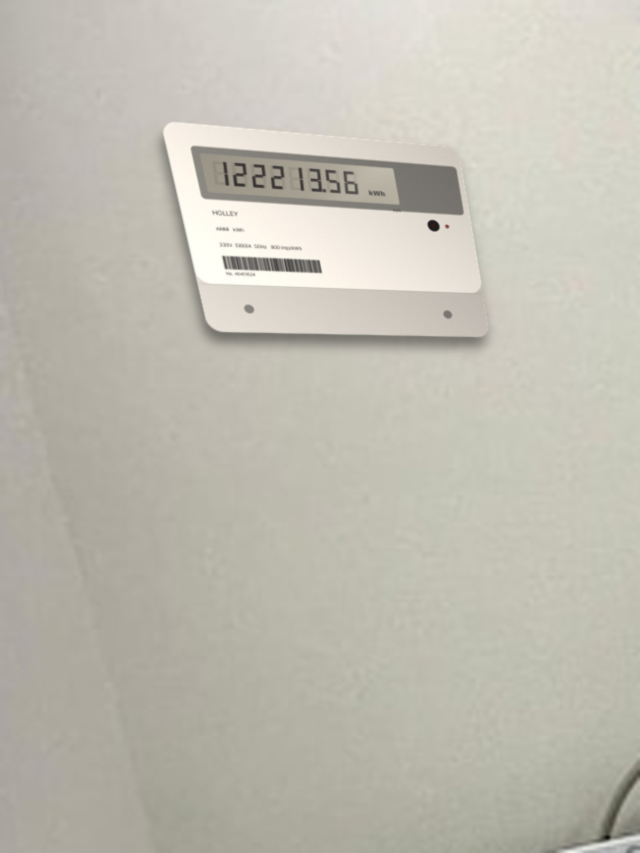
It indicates 122213.56; kWh
